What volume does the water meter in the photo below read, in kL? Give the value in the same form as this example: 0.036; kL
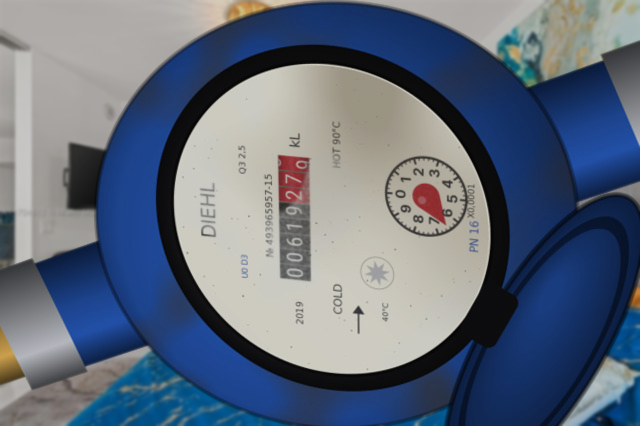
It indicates 619.2786; kL
